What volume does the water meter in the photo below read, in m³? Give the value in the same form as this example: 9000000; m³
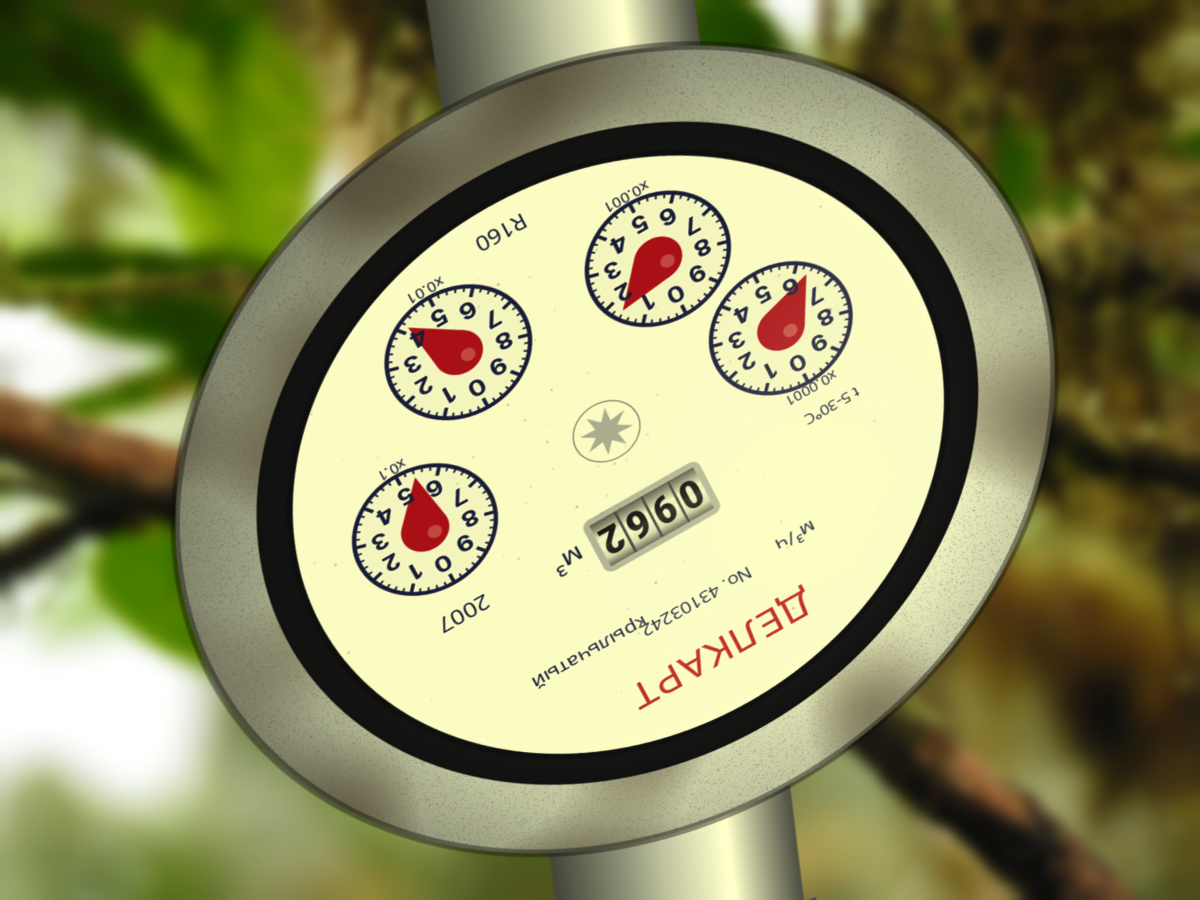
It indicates 962.5416; m³
